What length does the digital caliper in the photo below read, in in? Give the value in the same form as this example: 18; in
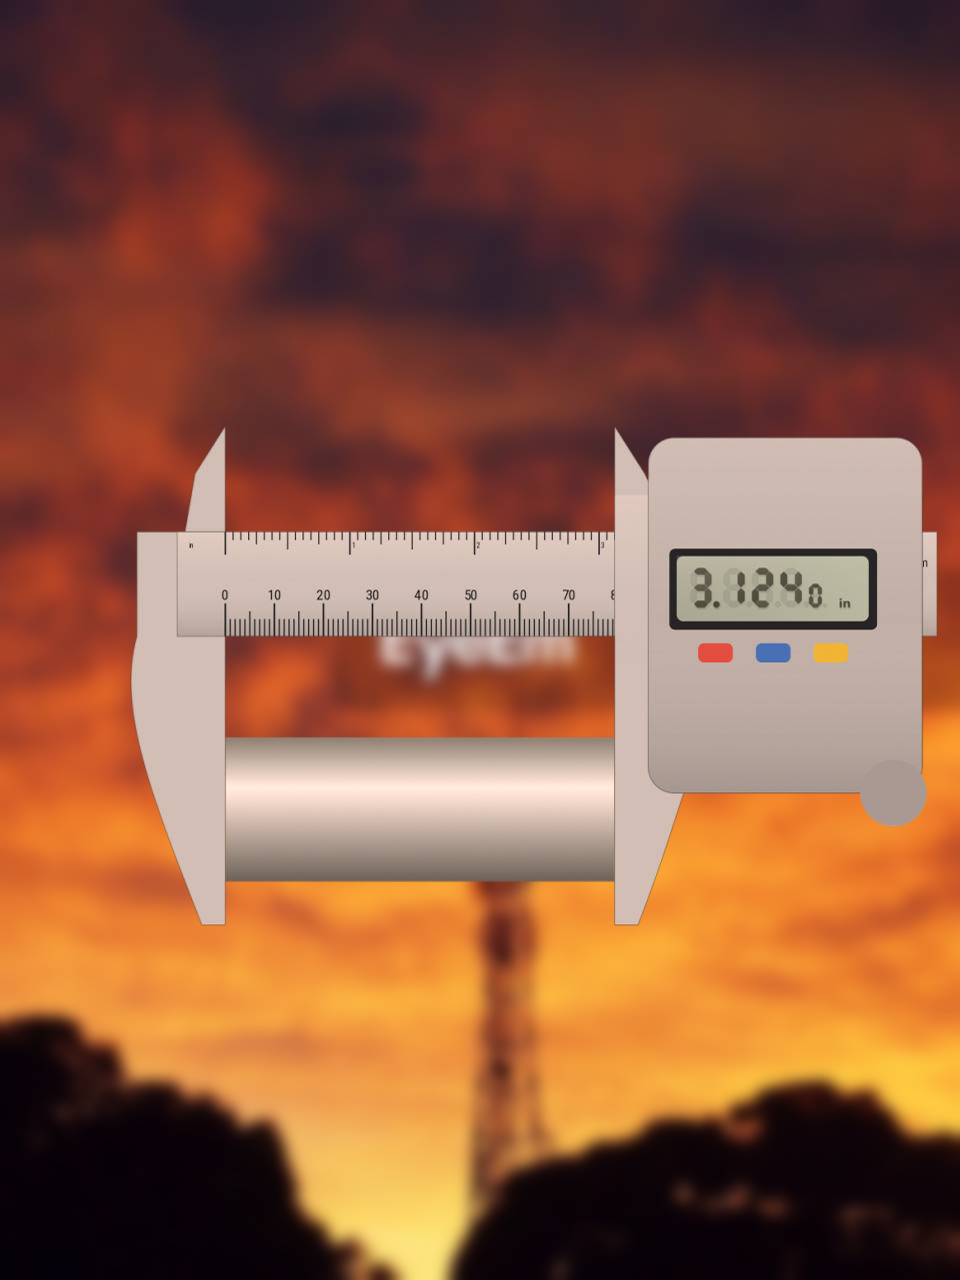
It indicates 3.1240; in
